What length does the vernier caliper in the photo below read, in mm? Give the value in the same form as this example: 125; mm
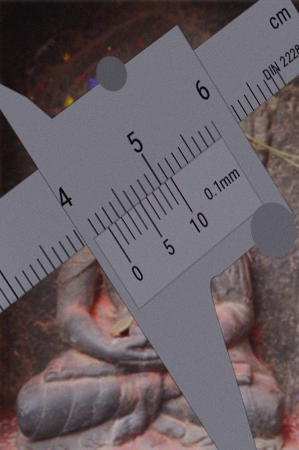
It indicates 42.4; mm
